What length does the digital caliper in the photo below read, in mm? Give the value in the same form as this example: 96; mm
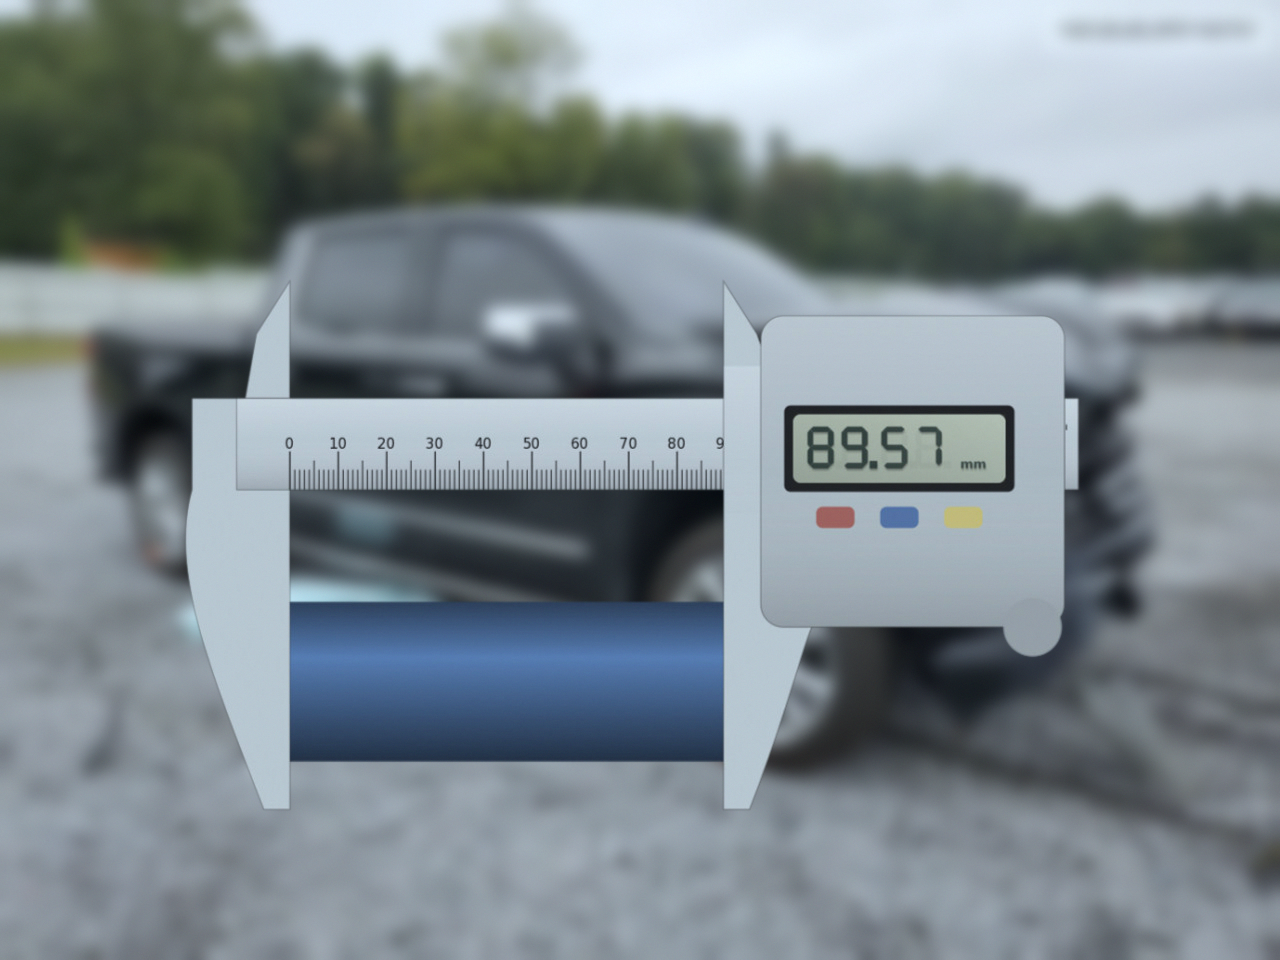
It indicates 89.57; mm
